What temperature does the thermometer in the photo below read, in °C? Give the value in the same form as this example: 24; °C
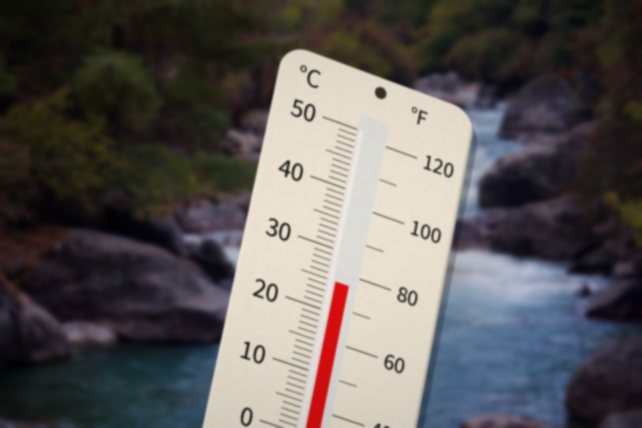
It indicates 25; °C
